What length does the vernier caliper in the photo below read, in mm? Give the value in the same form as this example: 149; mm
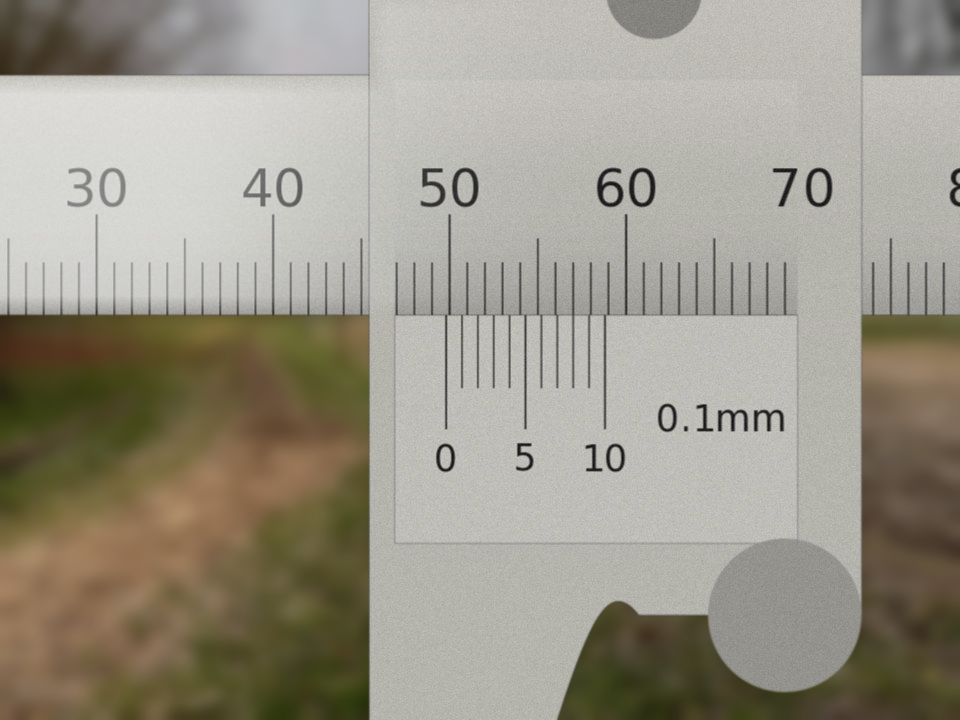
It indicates 49.8; mm
